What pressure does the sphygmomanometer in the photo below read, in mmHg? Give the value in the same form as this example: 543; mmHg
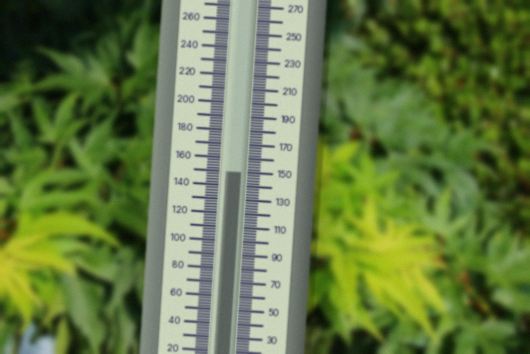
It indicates 150; mmHg
